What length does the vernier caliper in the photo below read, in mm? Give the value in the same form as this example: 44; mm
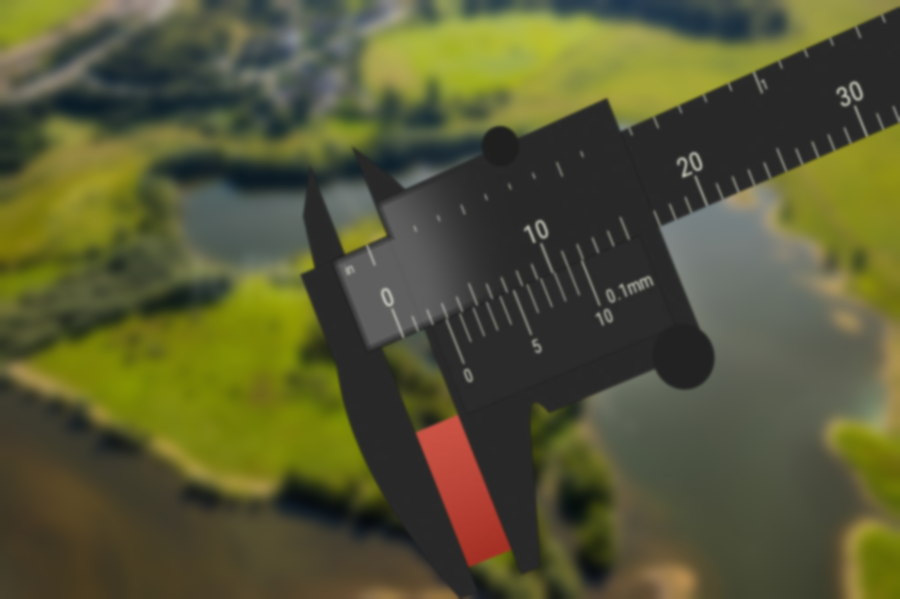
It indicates 2.9; mm
